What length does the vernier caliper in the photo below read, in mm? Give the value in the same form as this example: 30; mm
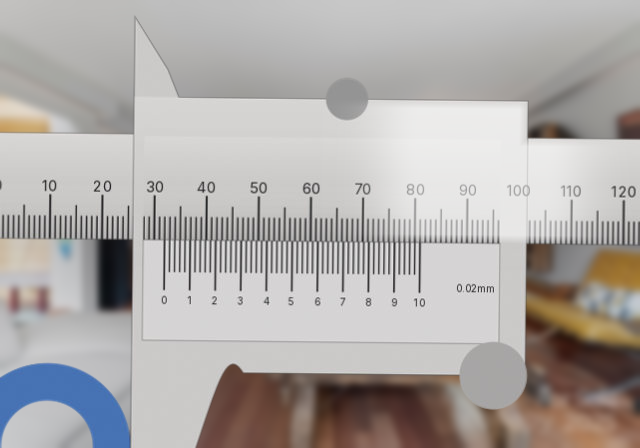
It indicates 32.0; mm
